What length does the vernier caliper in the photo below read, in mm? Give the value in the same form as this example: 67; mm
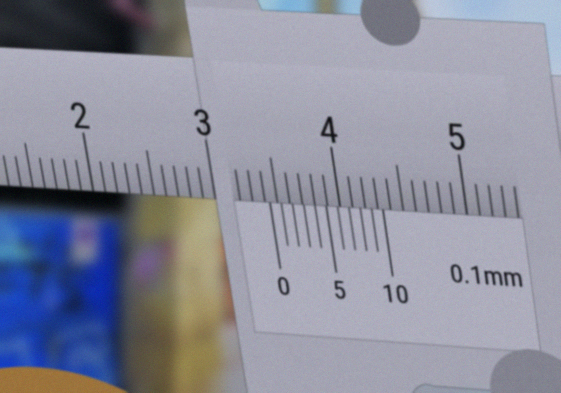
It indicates 34.4; mm
